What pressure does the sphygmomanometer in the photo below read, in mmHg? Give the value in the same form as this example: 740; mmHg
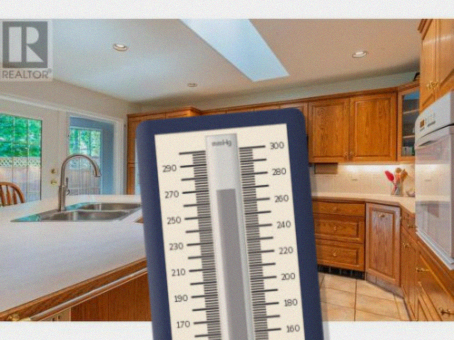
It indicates 270; mmHg
